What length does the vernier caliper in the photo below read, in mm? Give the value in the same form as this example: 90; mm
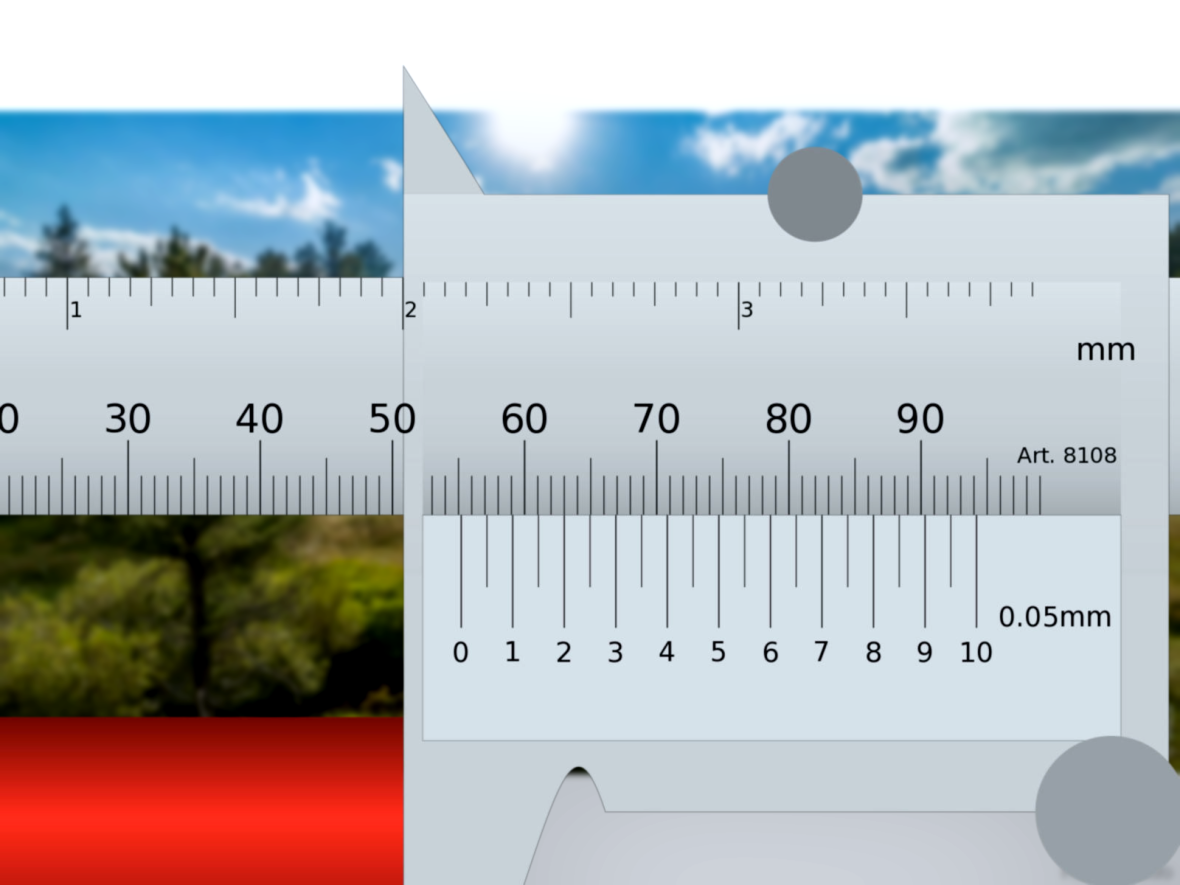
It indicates 55.2; mm
